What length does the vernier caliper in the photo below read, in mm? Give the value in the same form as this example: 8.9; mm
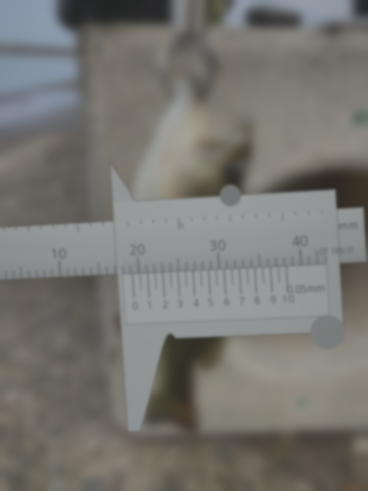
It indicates 19.2; mm
